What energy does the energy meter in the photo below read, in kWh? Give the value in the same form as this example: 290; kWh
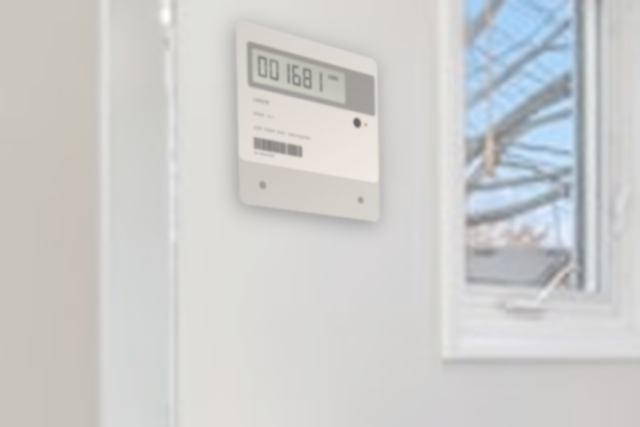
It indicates 1681; kWh
